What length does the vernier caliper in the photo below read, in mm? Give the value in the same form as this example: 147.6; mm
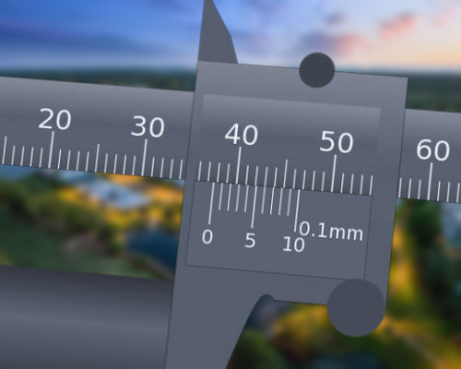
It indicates 37.6; mm
